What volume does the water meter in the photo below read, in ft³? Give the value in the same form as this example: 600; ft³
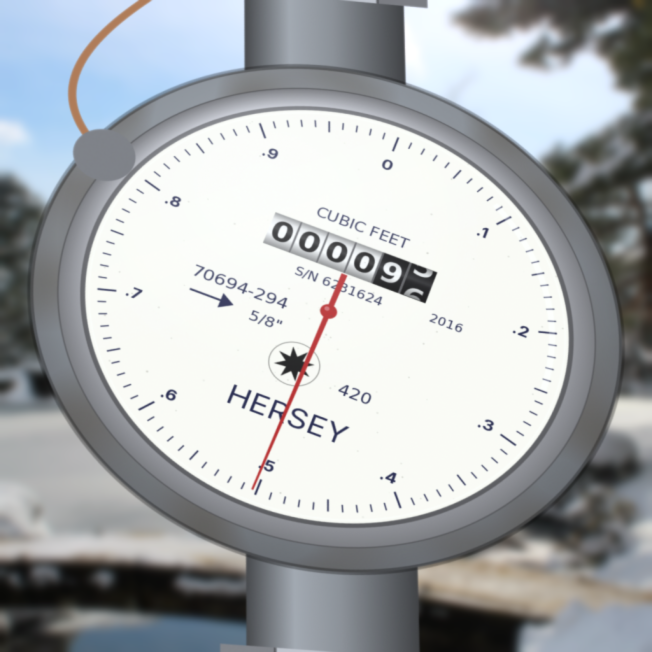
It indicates 95.50; ft³
